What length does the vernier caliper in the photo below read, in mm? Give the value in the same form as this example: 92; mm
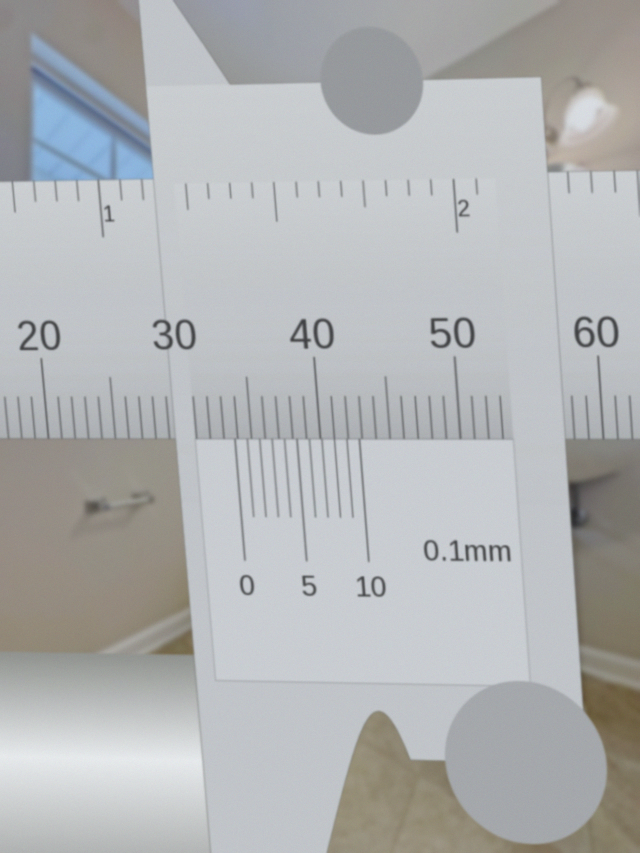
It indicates 33.8; mm
